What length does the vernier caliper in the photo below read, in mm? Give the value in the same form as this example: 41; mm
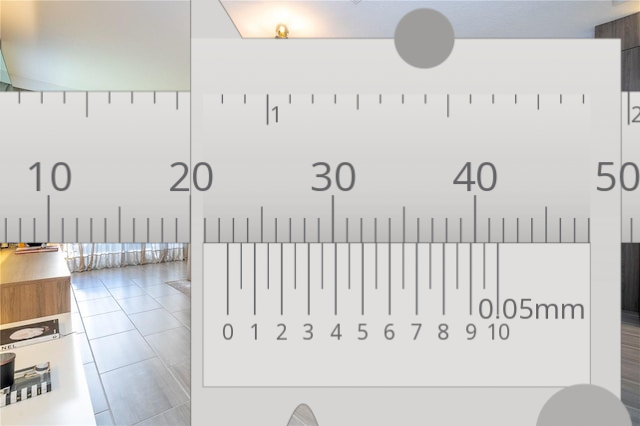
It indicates 22.6; mm
